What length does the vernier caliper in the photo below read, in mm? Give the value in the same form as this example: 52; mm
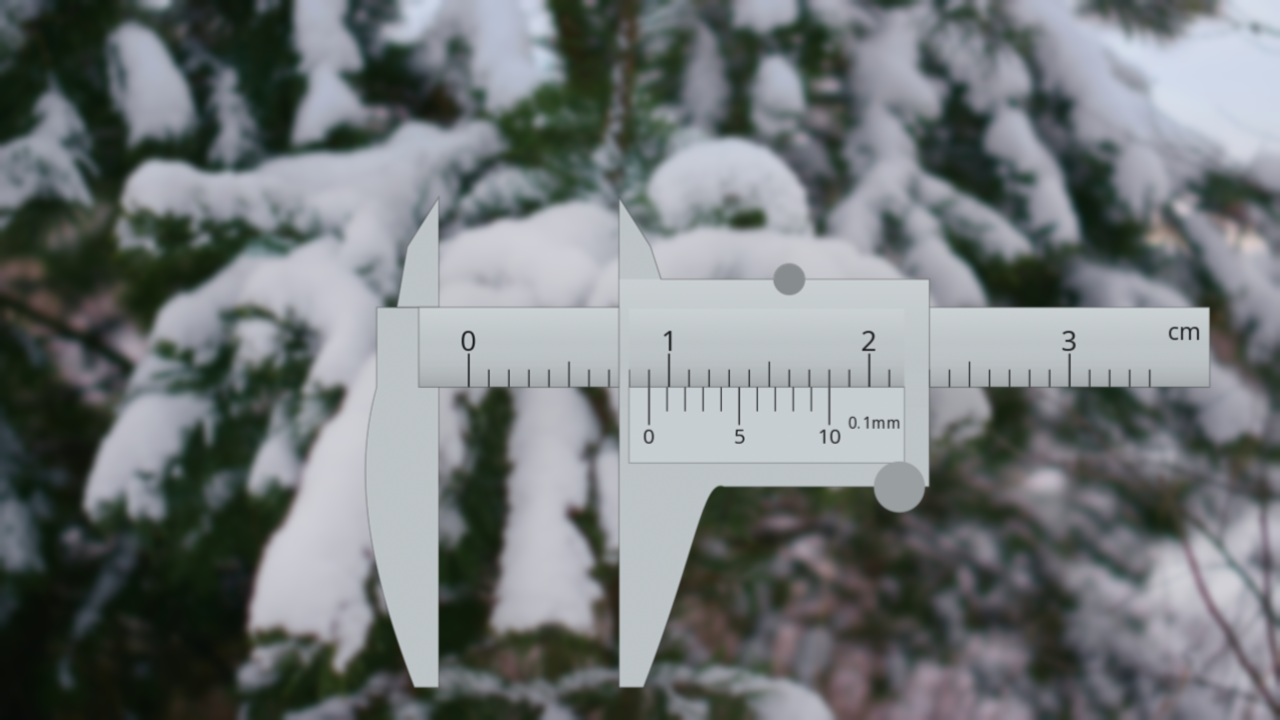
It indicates 9.0; mm
